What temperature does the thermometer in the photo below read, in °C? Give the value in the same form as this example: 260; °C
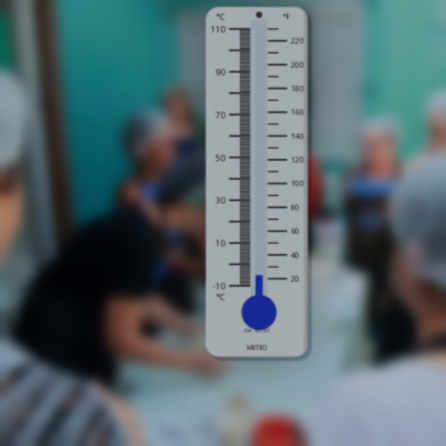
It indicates -5; °C
